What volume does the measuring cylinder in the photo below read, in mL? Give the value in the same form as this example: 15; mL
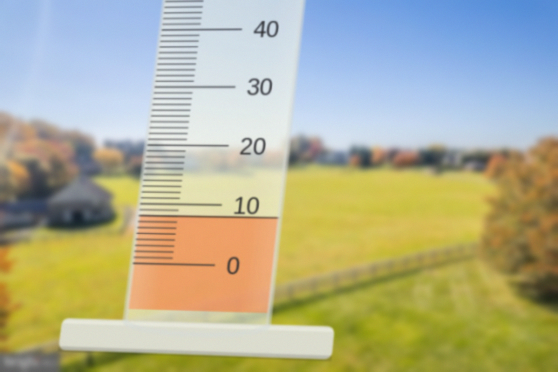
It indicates 8; mL
